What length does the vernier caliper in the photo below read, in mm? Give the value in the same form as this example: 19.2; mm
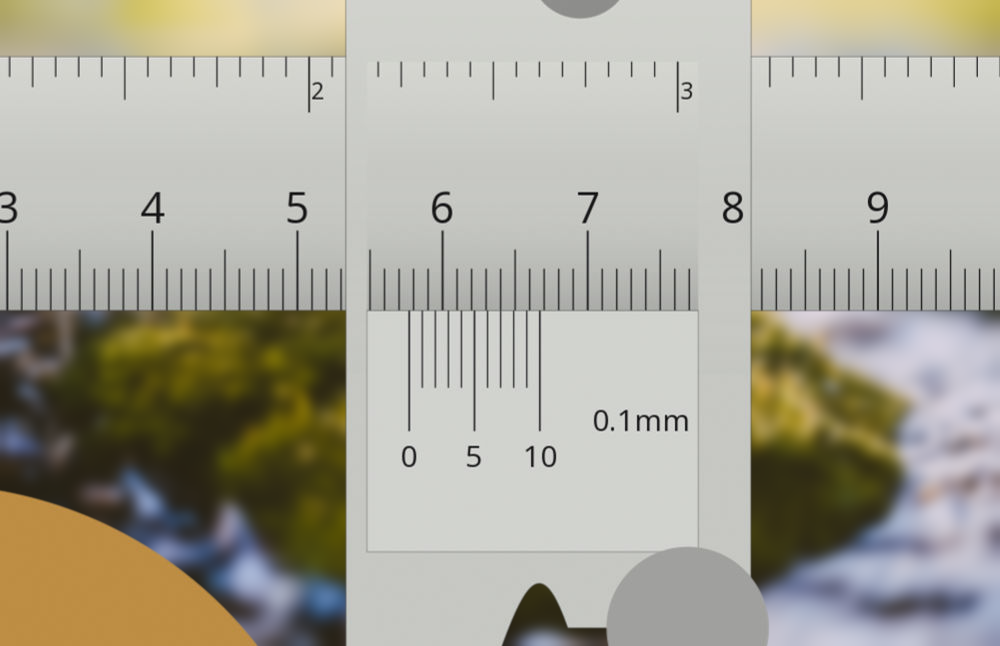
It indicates 57.7; mm
